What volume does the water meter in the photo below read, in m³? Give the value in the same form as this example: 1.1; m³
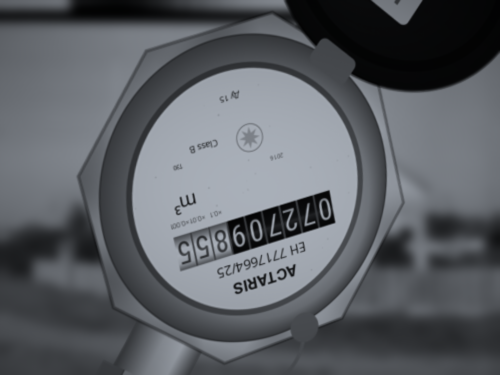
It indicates 72709.855; m³
